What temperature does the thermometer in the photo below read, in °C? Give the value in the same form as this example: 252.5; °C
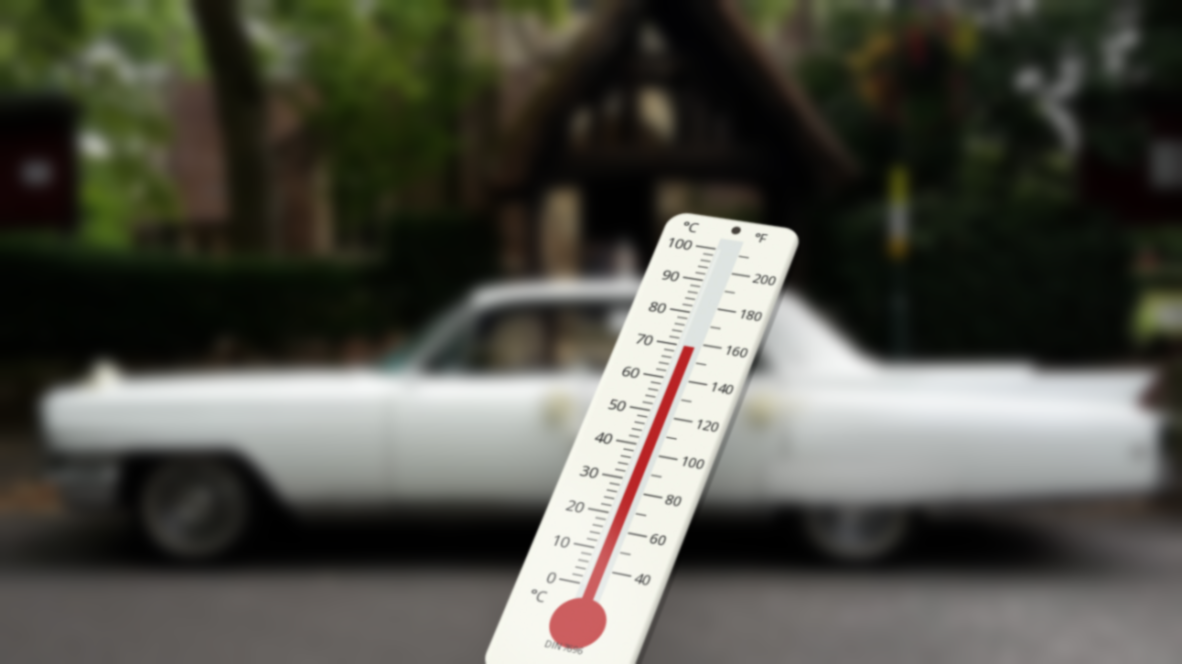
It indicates 70; °C
